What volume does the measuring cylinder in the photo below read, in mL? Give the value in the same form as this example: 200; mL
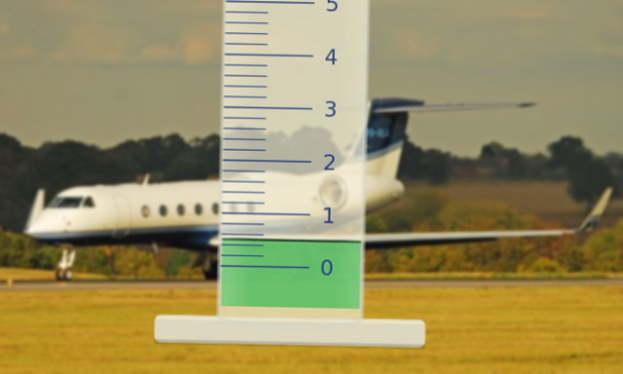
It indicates 0.5; mL
